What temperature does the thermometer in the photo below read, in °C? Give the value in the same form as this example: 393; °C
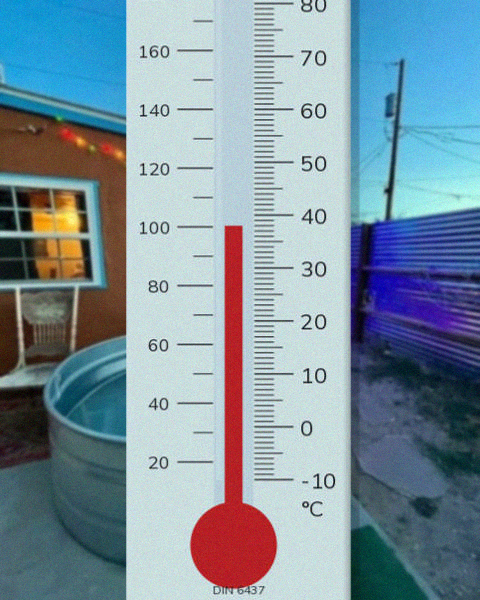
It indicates 38; °C
